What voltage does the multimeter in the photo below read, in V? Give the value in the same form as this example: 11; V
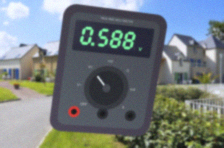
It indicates 0.588; V
